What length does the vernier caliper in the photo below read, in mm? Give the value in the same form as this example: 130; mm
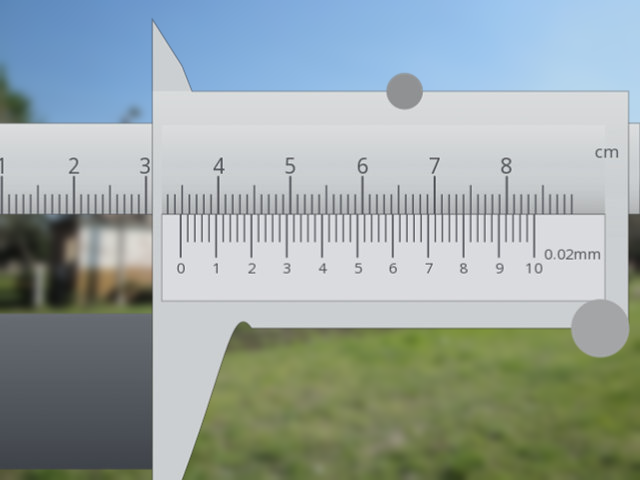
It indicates 34.8; mm
